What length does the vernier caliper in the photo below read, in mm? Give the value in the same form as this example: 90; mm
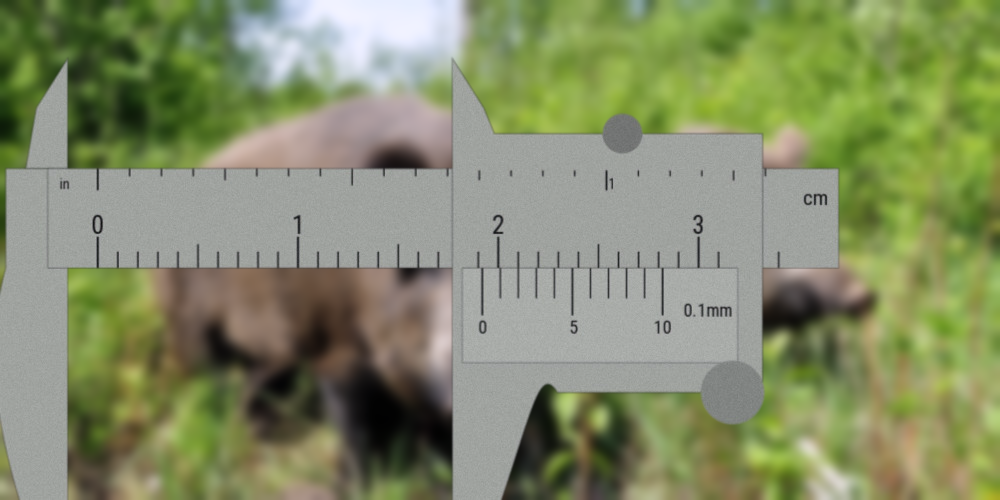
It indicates 19.2; mm
